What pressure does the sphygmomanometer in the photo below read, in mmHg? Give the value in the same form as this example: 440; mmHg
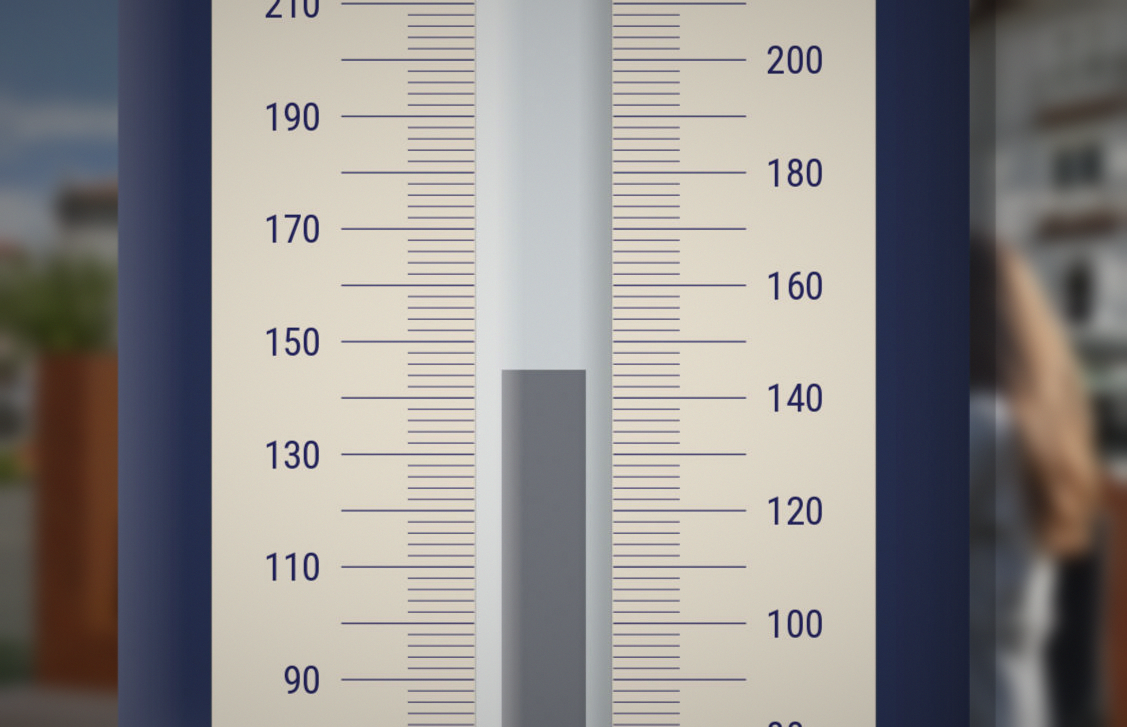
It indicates 145; mmHg
